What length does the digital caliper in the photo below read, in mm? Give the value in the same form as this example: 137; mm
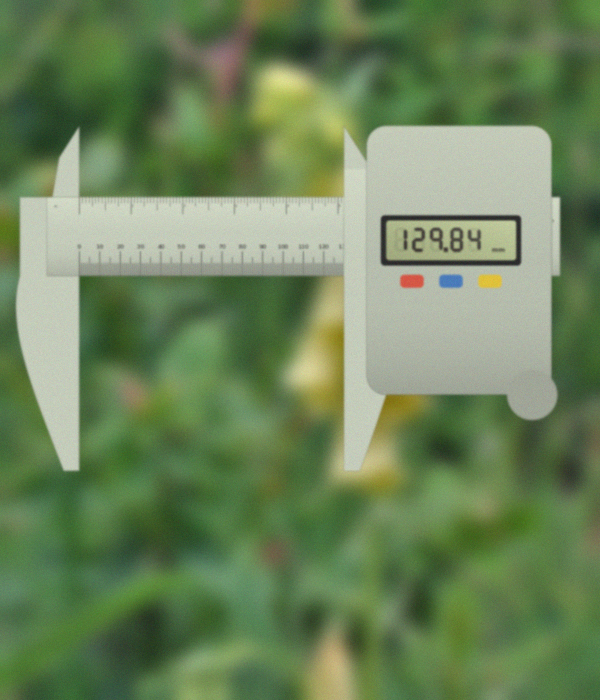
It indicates 129.84; mm
